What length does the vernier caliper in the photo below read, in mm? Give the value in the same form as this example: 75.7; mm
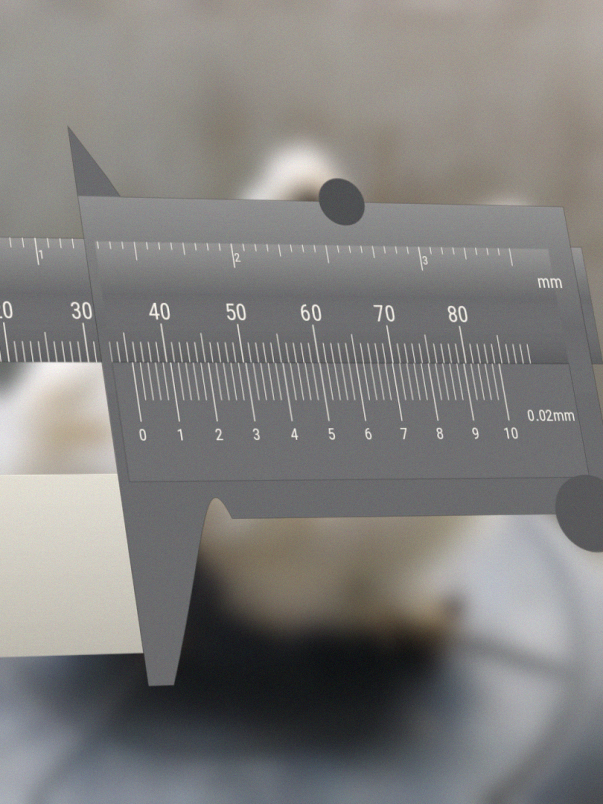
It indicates 35.6; mm
